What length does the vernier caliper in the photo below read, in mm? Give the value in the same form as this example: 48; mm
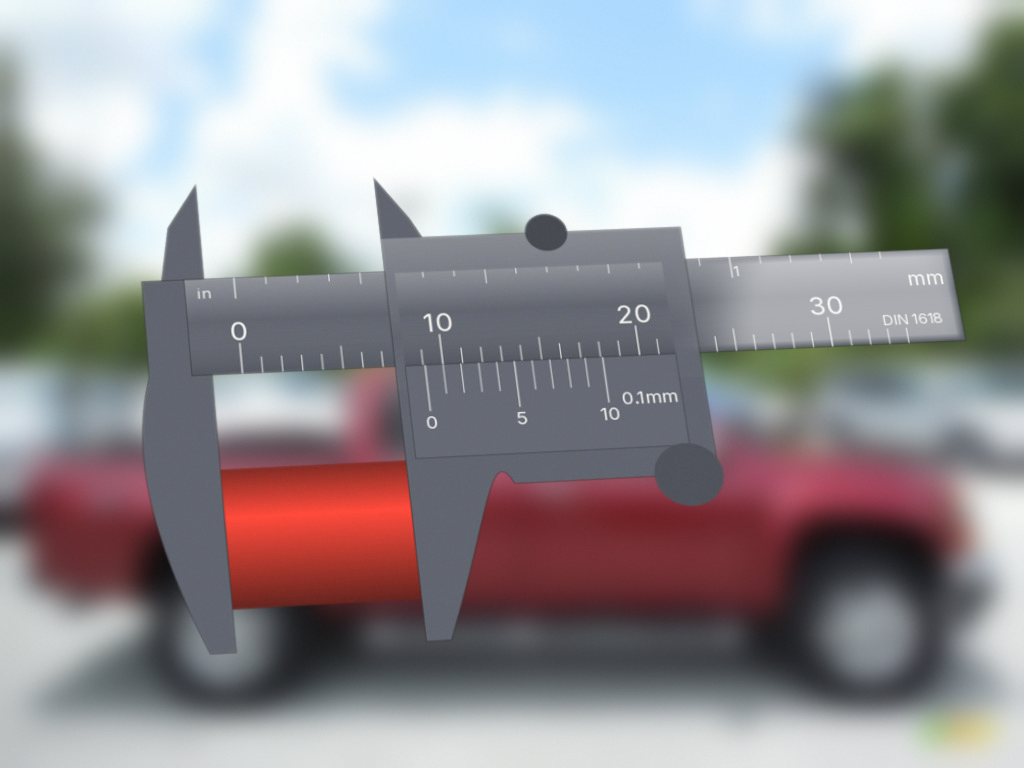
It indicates 9.1; mm
